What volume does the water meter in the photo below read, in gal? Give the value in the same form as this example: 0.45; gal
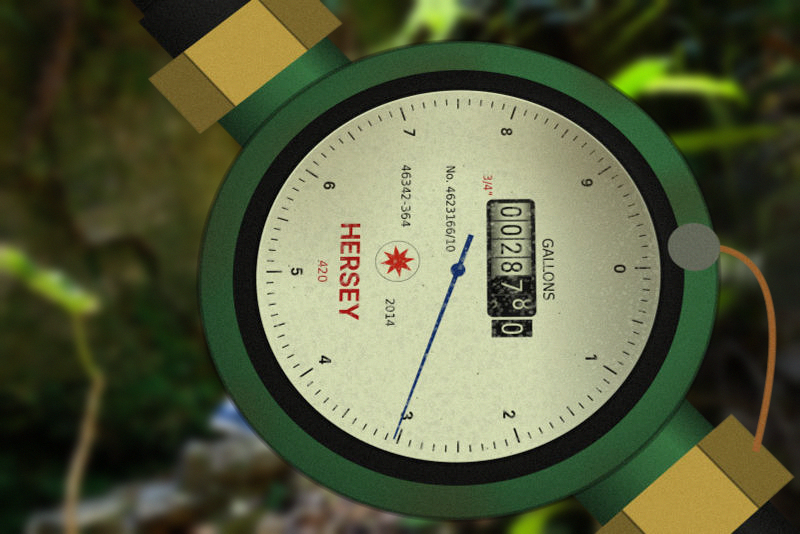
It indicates 28783.0; gal
